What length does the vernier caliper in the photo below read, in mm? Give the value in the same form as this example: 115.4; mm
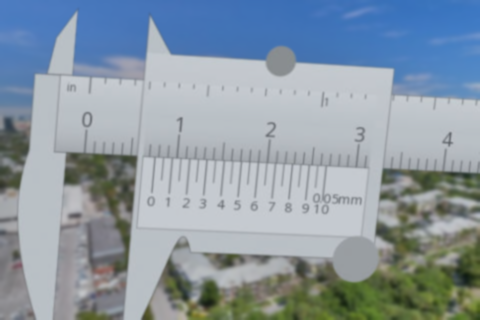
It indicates 7.6; mm
